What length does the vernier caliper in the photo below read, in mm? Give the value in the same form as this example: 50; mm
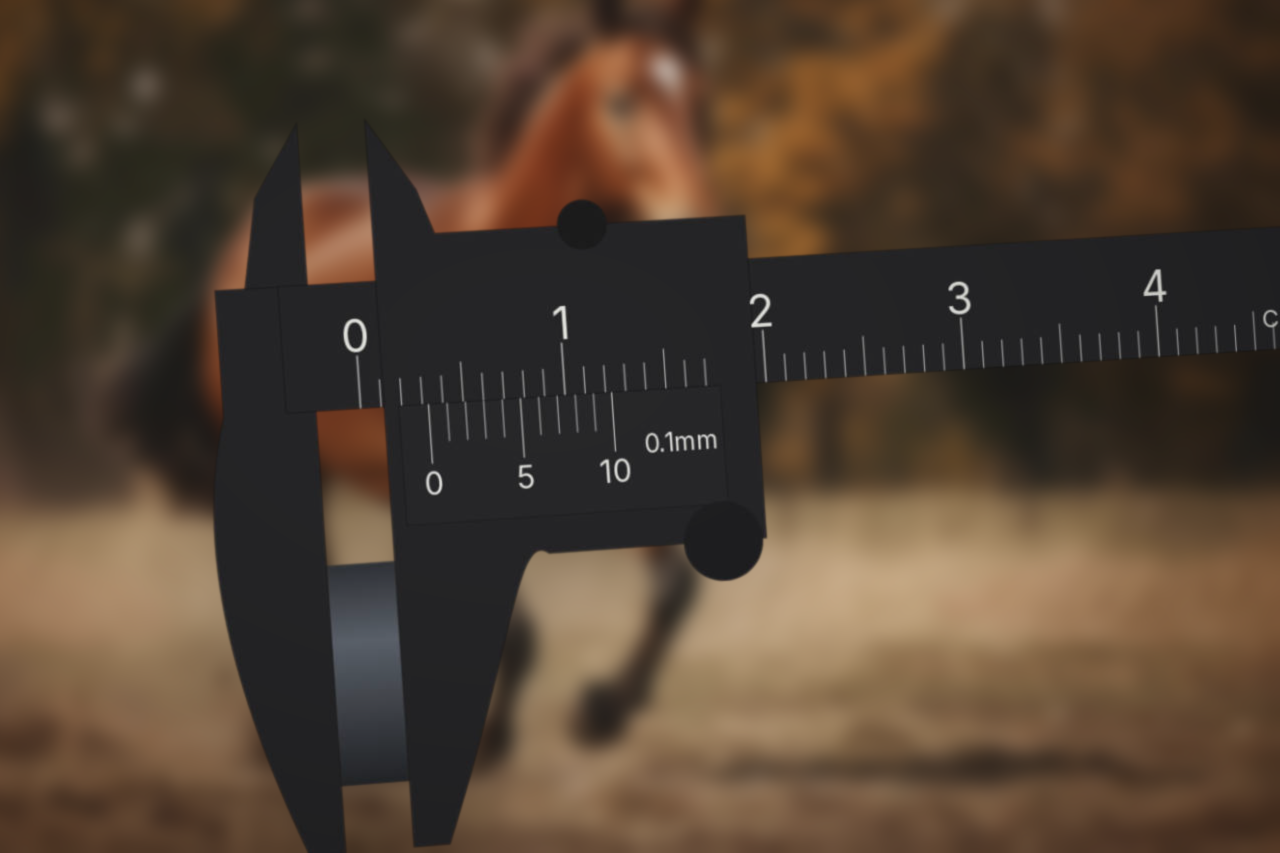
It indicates 3.3; mm
